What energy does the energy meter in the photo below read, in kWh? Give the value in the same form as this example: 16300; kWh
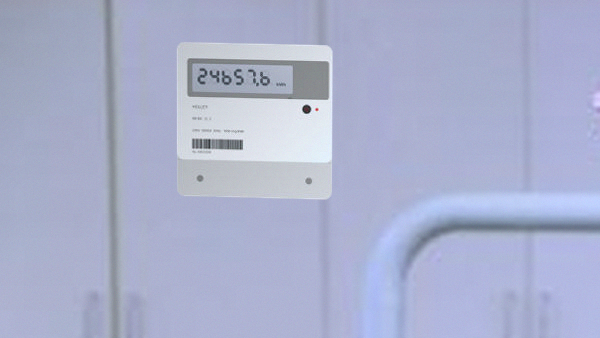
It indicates 24657.6; kWh
